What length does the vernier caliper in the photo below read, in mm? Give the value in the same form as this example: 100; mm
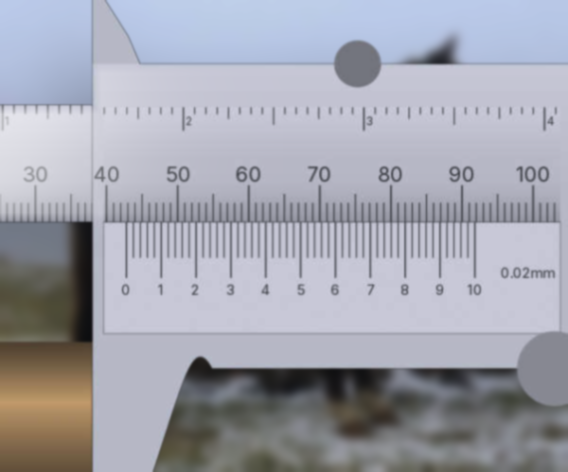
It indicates 42.8; mm
